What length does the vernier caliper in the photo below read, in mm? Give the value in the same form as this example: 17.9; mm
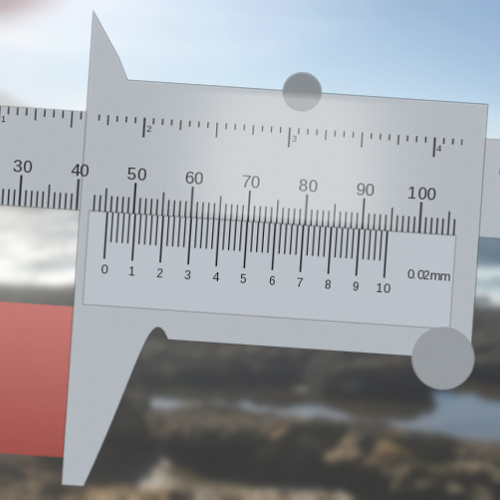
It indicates 45.4; mm
